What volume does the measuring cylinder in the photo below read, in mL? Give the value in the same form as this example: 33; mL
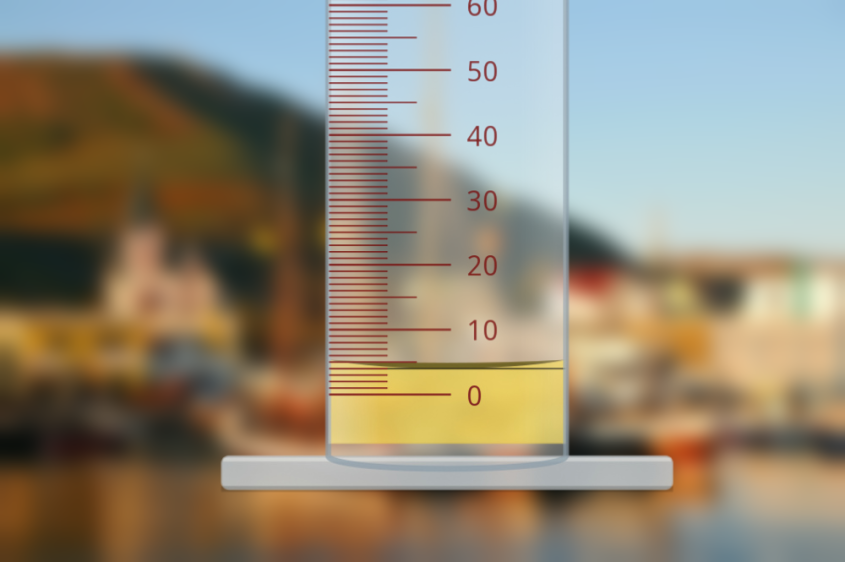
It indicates 4; mL
